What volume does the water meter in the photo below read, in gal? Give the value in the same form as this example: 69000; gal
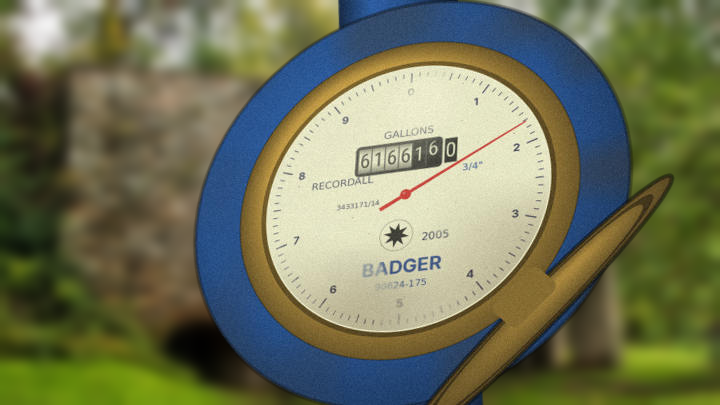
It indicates 6166161.7; gal
